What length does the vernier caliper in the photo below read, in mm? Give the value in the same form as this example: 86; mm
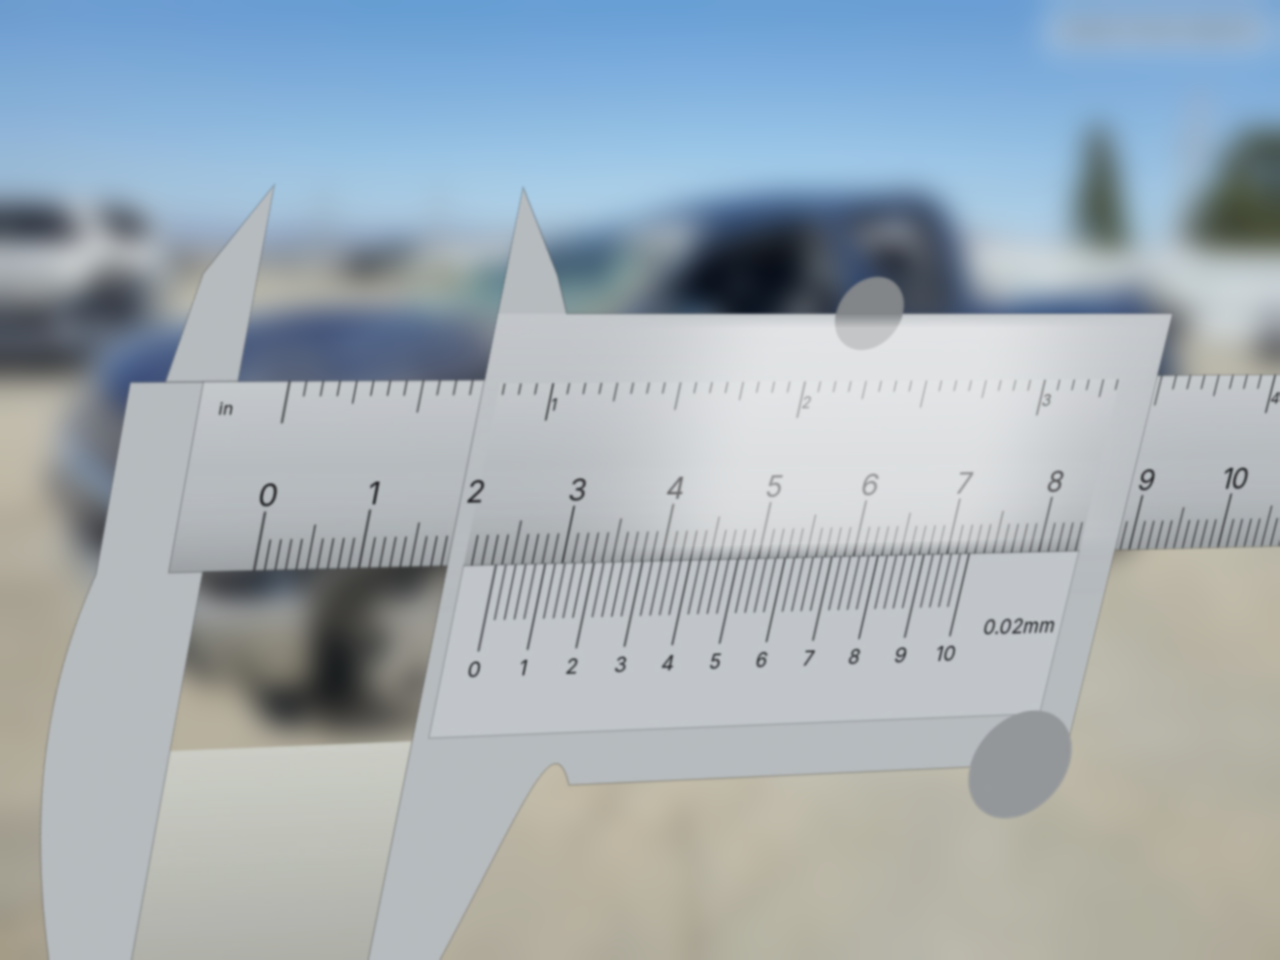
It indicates 23.4; mm
